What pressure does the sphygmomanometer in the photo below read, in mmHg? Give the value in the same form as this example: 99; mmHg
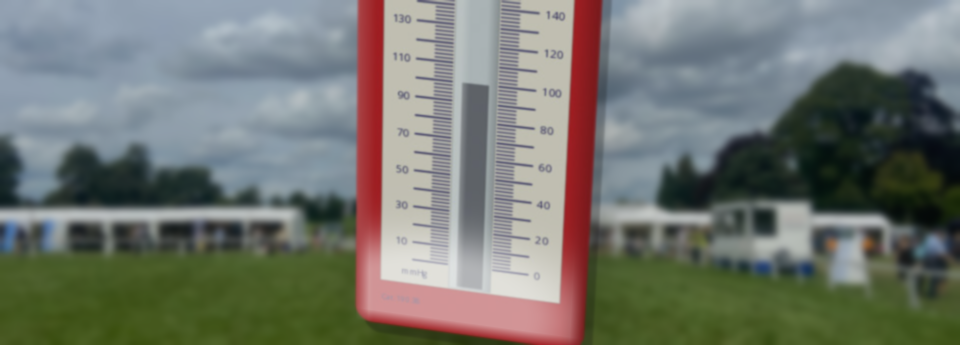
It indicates 100; mmHg
